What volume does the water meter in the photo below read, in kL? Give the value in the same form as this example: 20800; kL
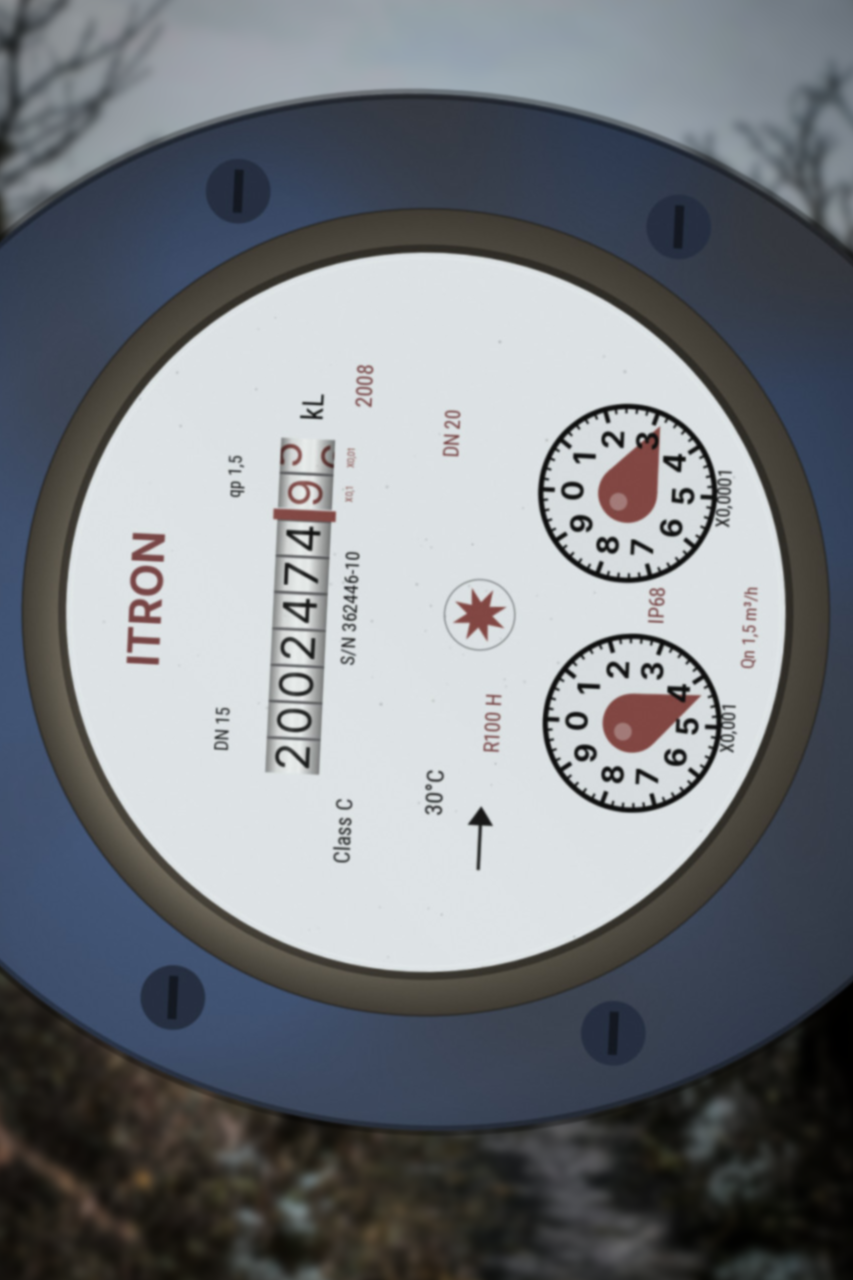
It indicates 2002474.9543; kL
